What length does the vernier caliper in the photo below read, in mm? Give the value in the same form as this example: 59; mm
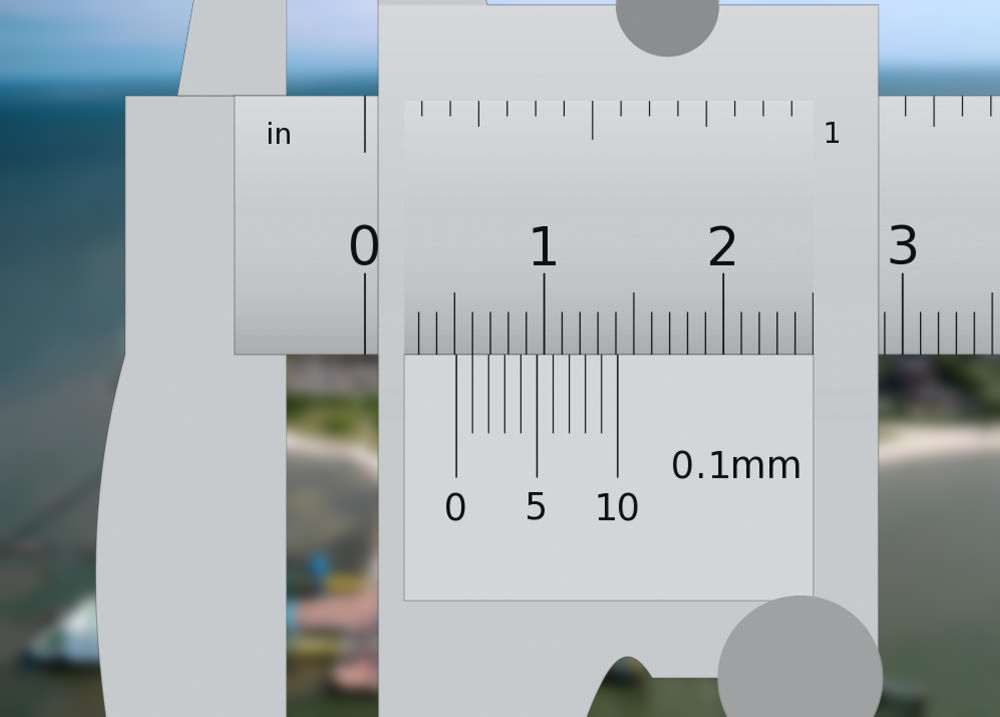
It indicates 5.1; mm
